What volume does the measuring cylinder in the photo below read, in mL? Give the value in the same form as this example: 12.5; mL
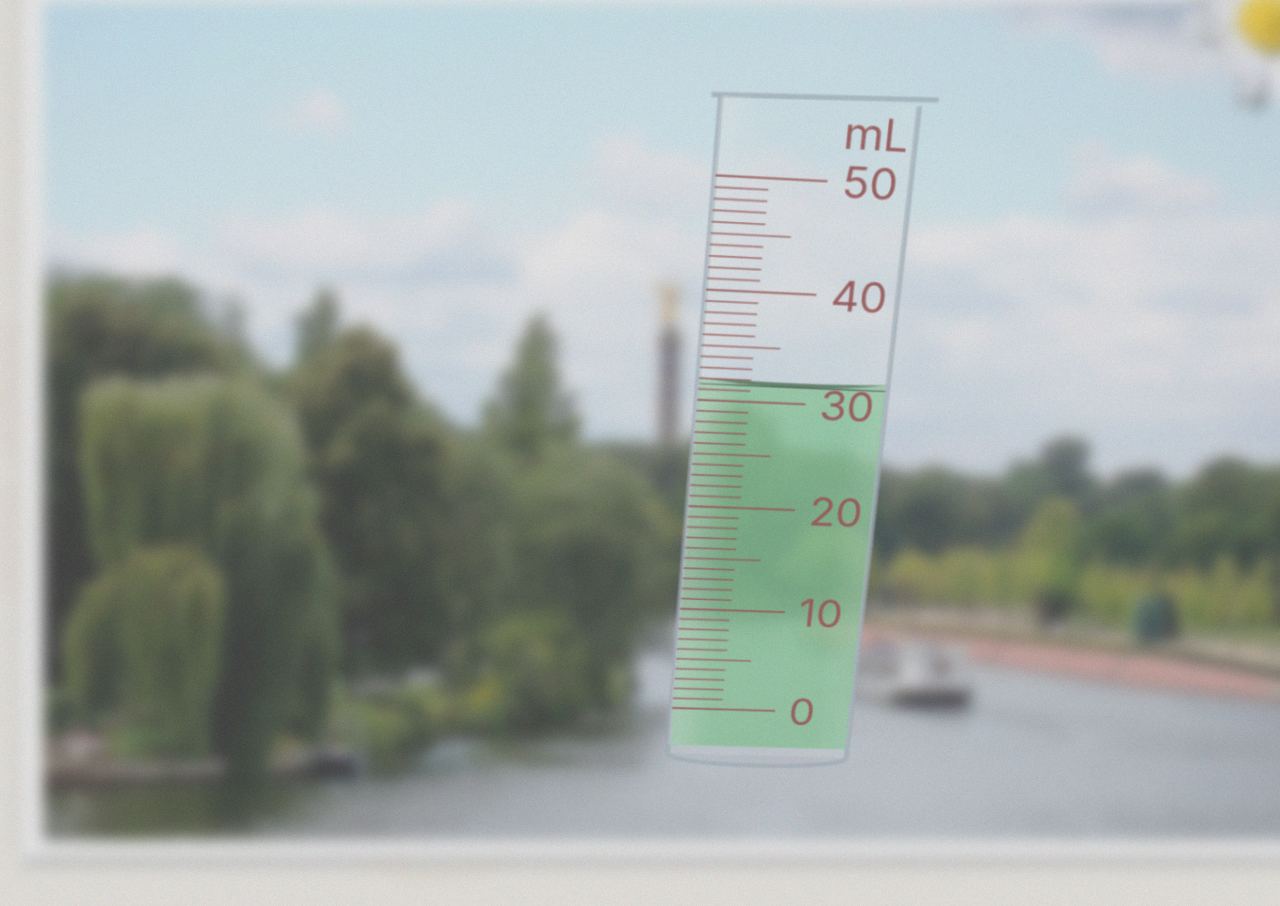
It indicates 31.5; mL
